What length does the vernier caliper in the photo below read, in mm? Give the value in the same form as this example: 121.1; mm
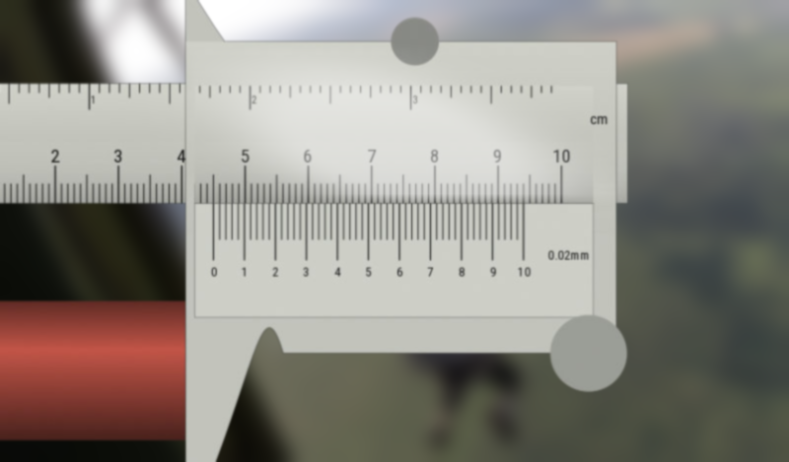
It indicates 45.0; mm
